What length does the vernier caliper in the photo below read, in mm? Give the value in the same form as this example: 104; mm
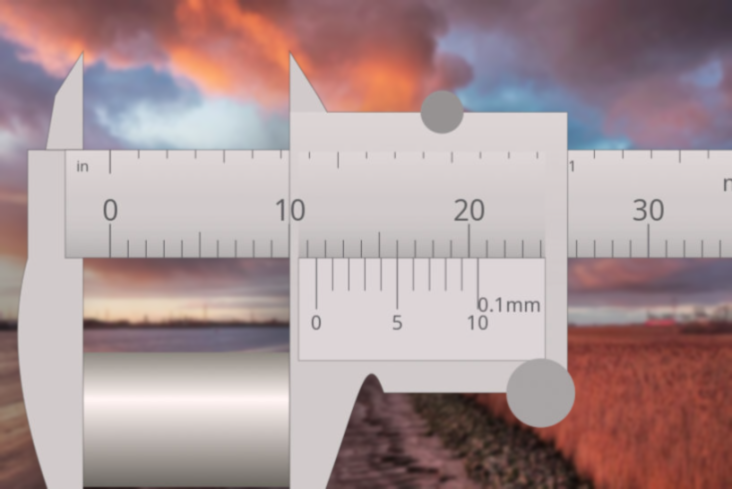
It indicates 11.5; mm
